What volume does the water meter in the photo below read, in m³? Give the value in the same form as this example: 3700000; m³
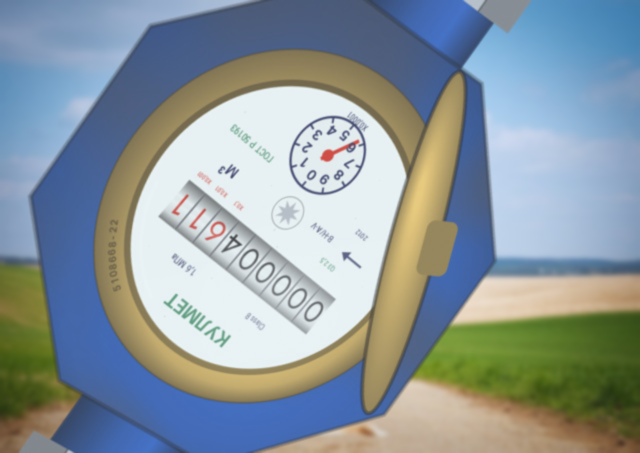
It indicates 4.6115; m³
